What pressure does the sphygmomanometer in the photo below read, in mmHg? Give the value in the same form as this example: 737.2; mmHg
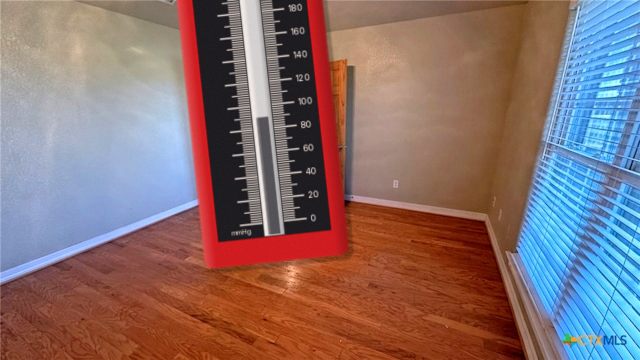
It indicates 90; mmHg
